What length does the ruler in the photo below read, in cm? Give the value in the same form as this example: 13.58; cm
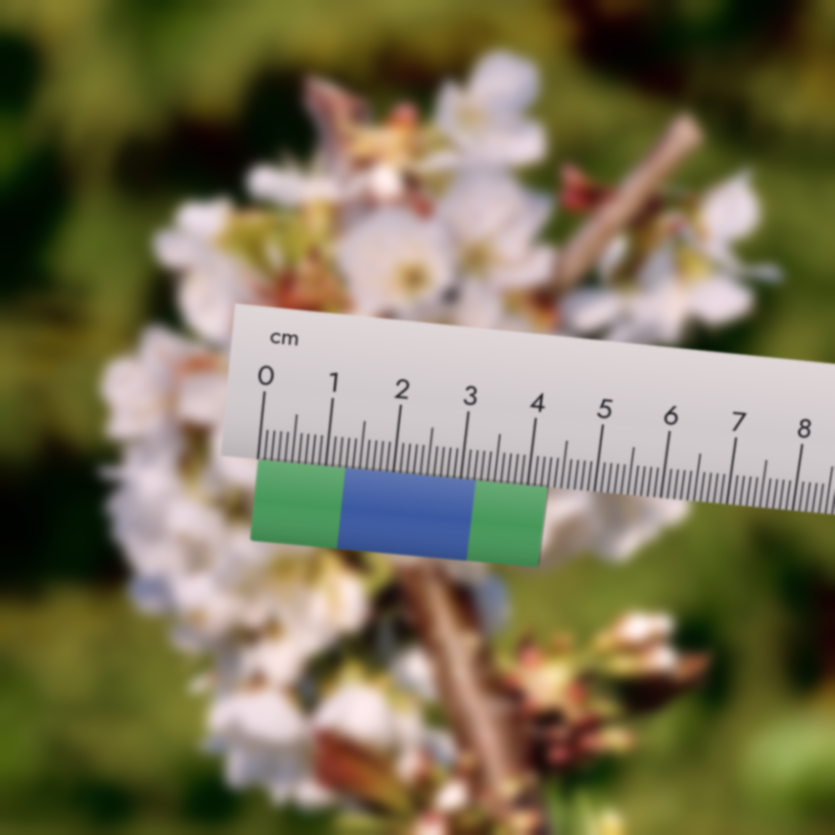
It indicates 4.3; cm
